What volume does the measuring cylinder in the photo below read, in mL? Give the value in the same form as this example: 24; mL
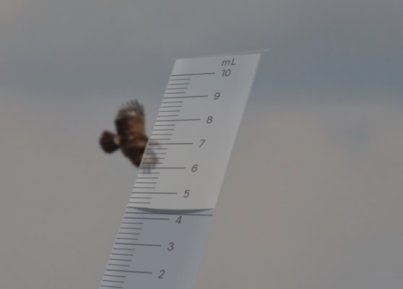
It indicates 4.2; mL
